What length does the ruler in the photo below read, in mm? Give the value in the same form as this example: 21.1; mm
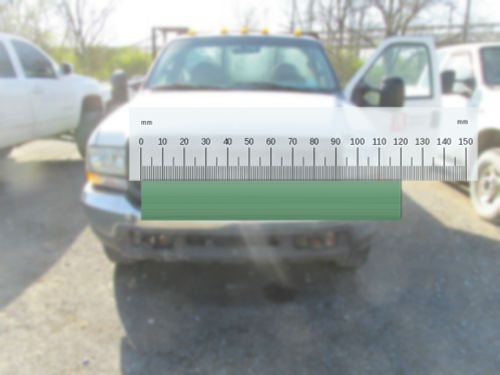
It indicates 120; mm
